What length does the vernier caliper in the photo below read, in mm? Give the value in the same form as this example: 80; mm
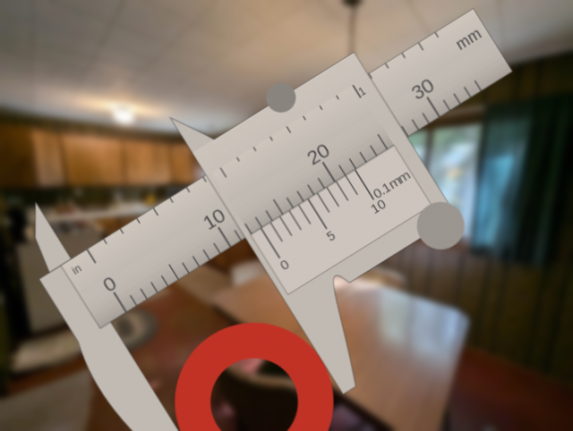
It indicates 12.9; mm
